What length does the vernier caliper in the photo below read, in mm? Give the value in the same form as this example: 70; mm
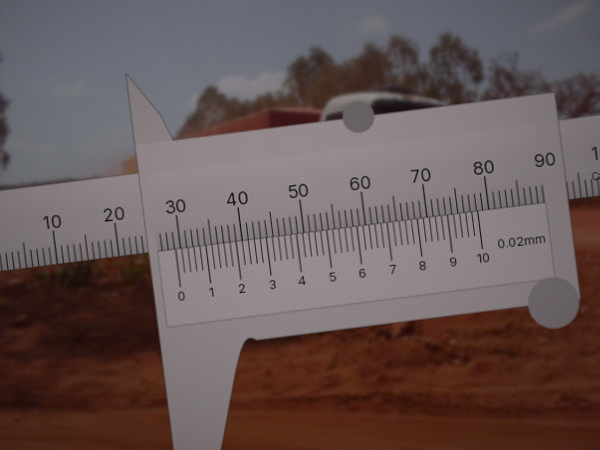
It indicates 29.2; mm
